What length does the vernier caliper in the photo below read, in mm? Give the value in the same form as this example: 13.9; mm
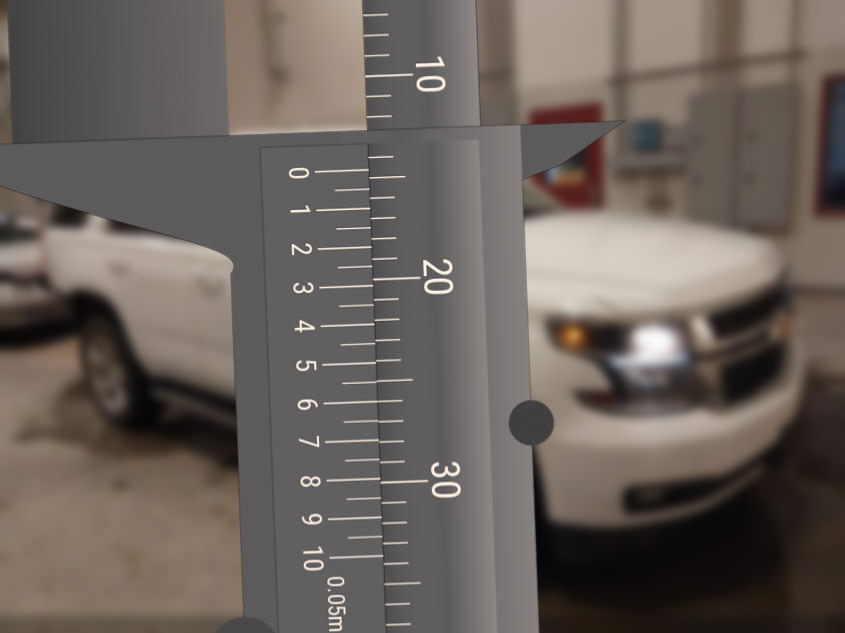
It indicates 14.6; mm
